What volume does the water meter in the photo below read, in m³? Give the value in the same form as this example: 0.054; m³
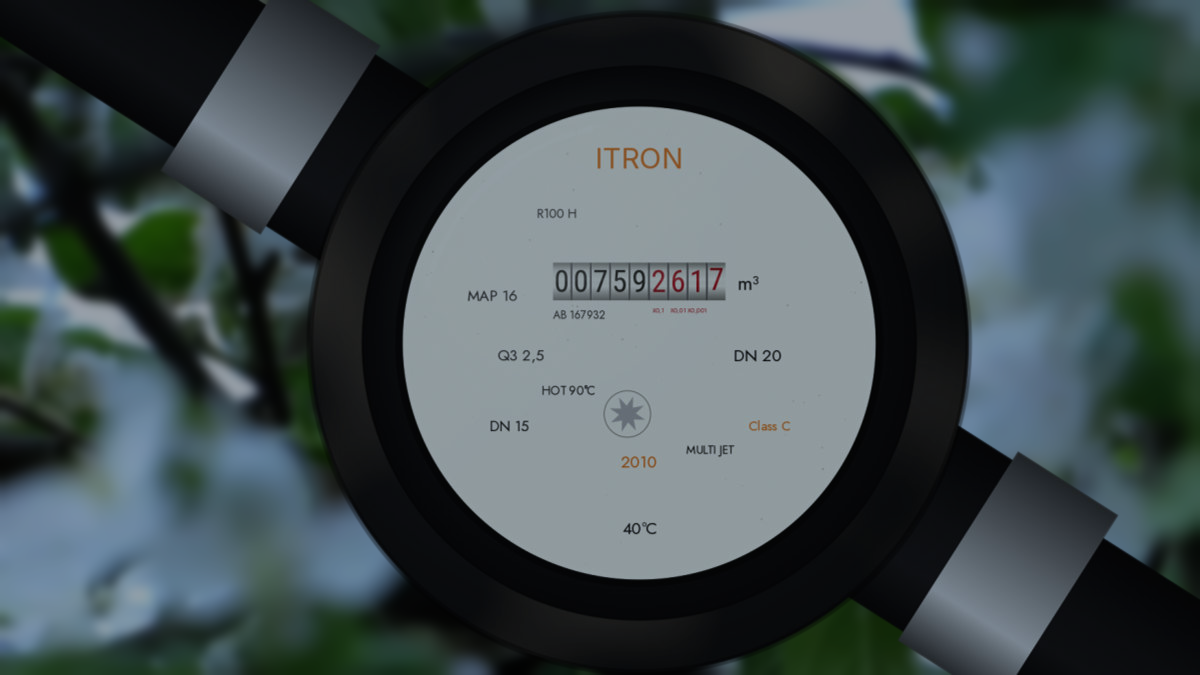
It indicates 759.2617; m³
